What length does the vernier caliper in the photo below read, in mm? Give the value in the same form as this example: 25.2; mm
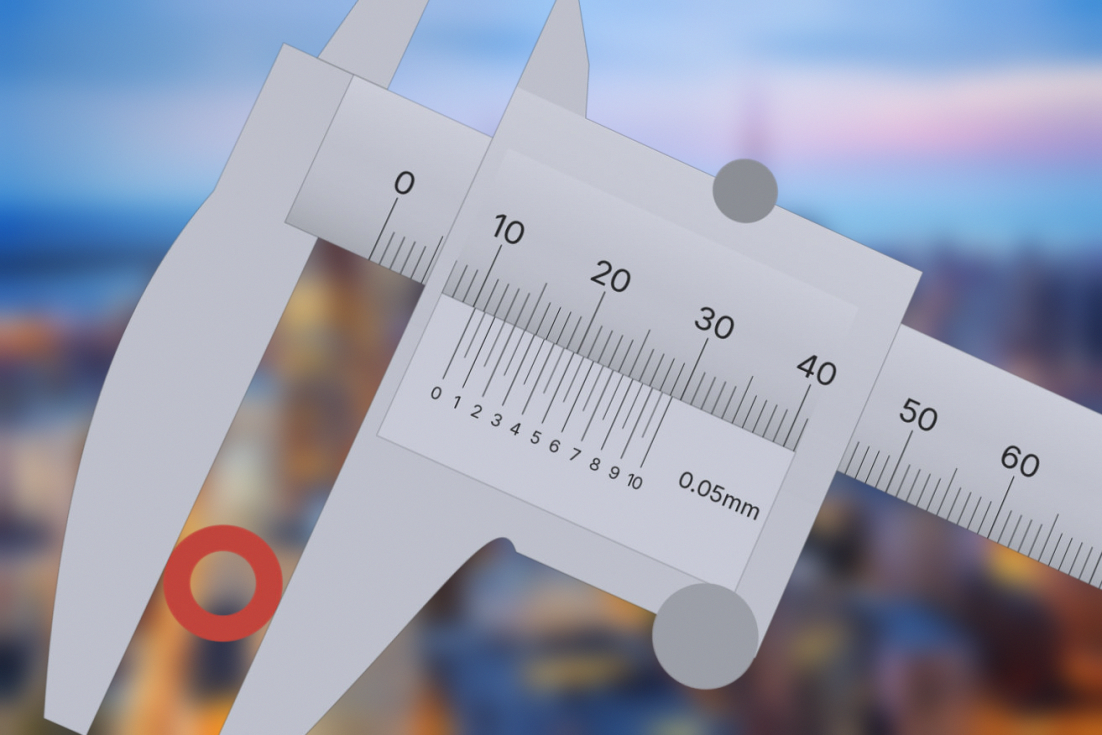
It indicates 10.2; mm
